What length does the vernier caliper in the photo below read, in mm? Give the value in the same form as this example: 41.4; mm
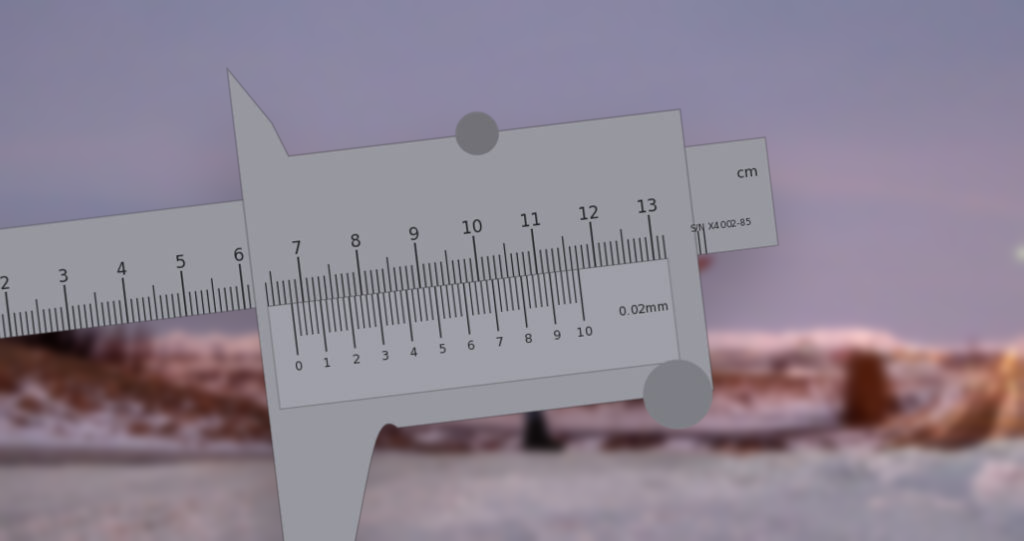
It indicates 68.0; mm
